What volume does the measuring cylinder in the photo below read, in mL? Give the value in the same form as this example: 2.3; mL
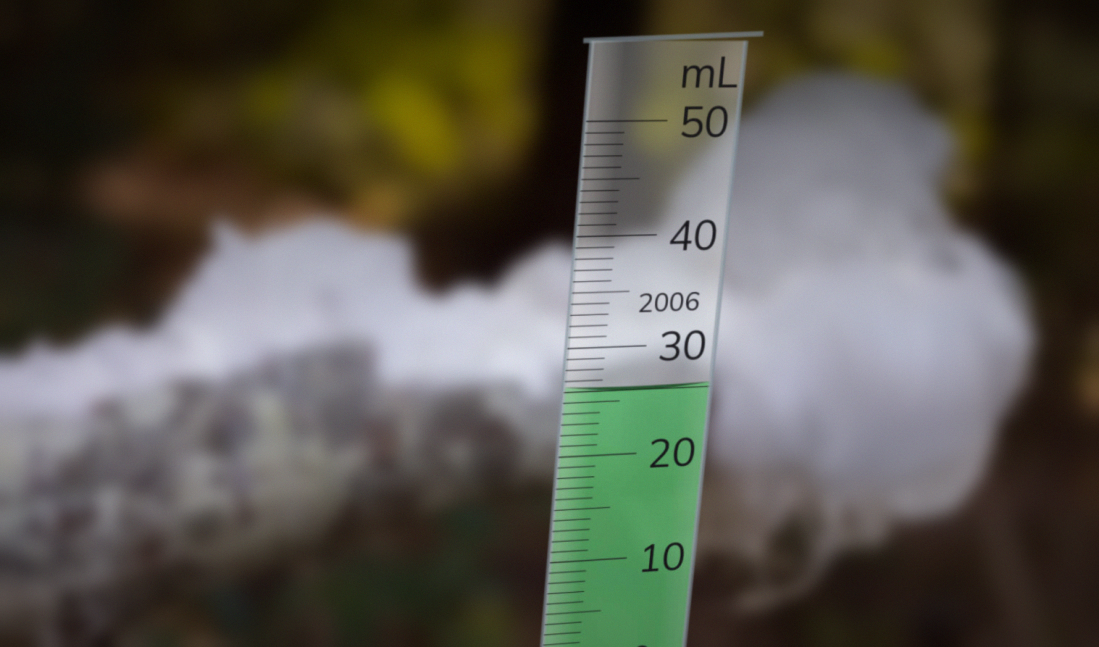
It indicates 26; mL
